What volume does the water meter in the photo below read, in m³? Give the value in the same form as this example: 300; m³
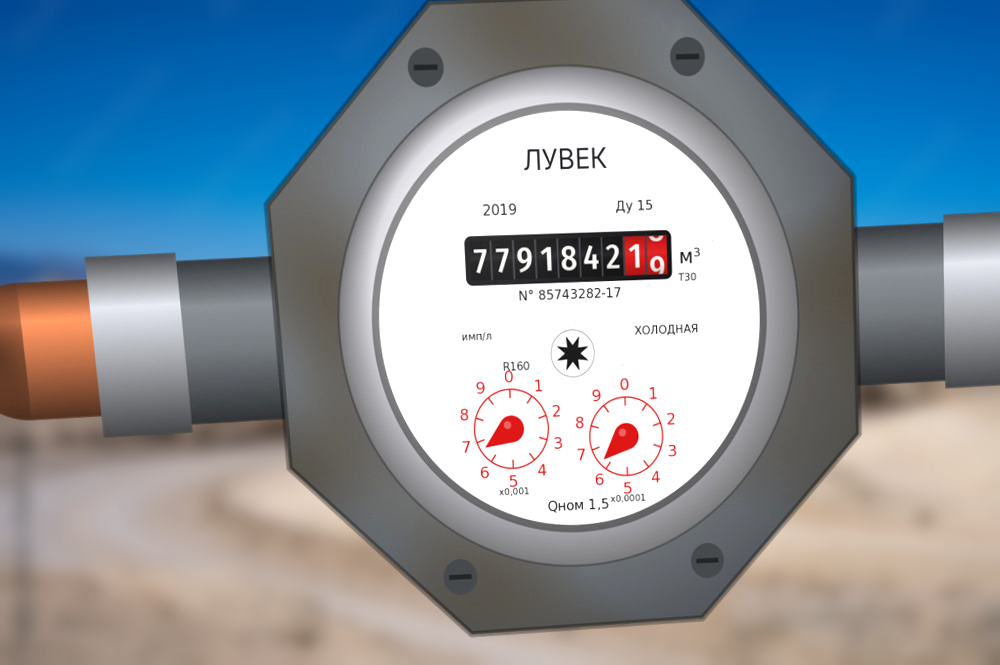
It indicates 7791842.1866; m³
